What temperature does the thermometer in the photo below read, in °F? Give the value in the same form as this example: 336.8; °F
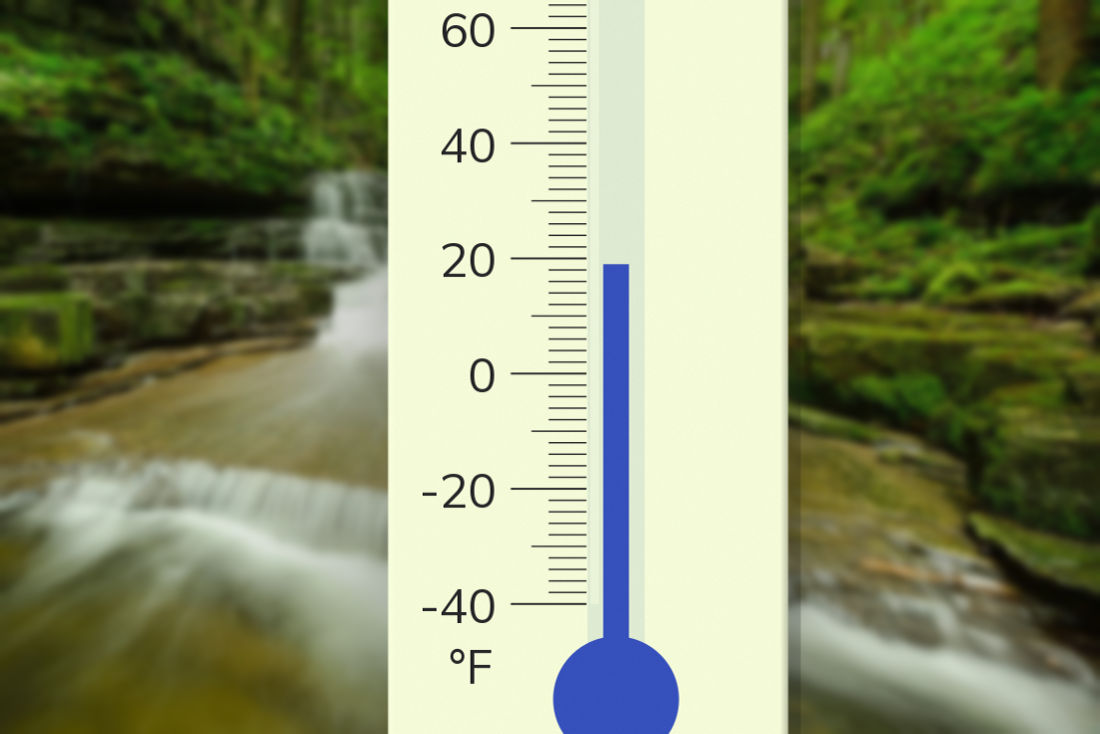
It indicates 19; °F
